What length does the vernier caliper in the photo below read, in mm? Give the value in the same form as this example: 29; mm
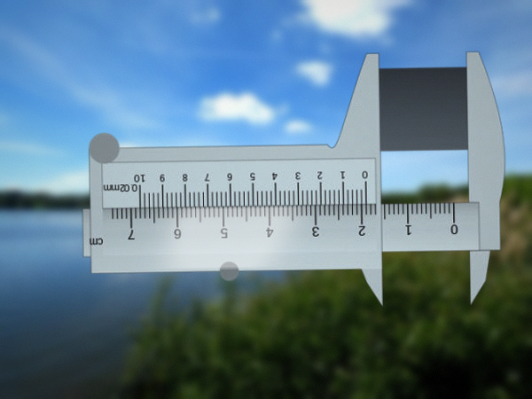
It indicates 19.0; mm
